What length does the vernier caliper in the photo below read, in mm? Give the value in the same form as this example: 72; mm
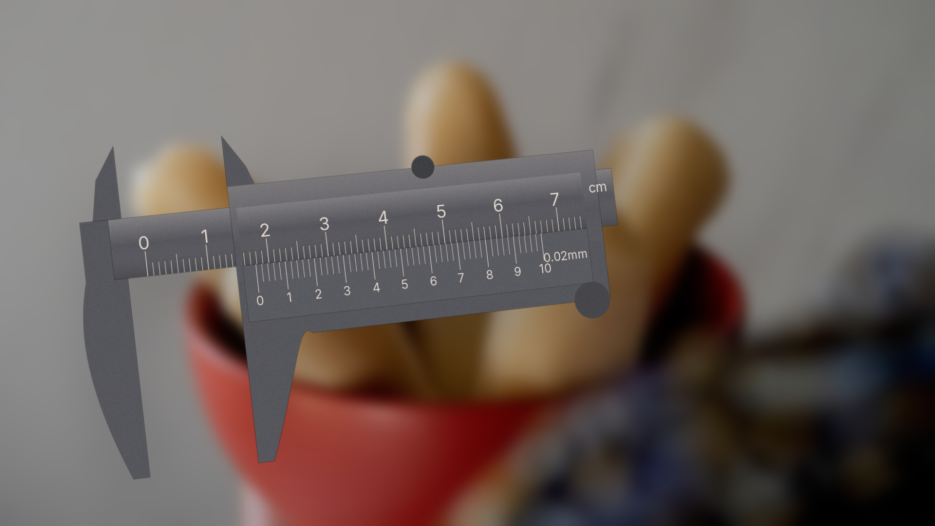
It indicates 17.8; mm
